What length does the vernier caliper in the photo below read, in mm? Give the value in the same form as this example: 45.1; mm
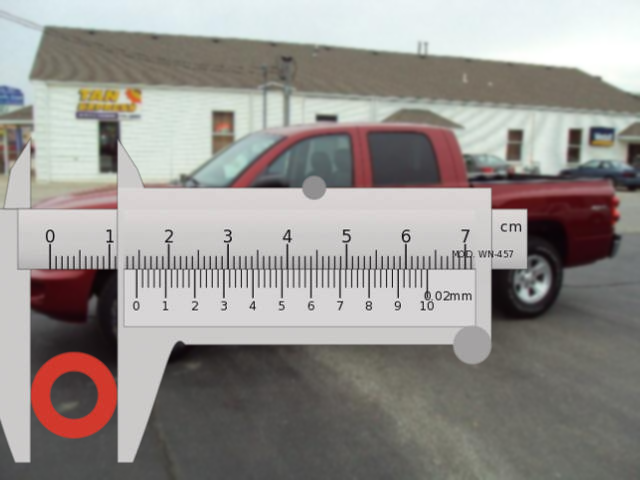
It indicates 14.6; mm
